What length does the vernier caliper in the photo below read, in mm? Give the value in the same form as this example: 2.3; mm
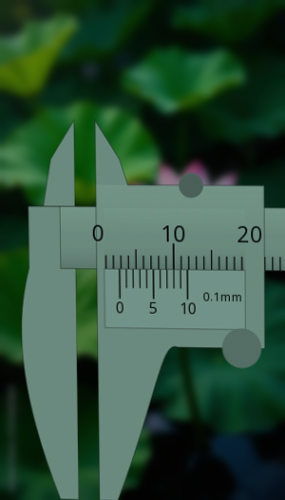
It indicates 2.8; mm
